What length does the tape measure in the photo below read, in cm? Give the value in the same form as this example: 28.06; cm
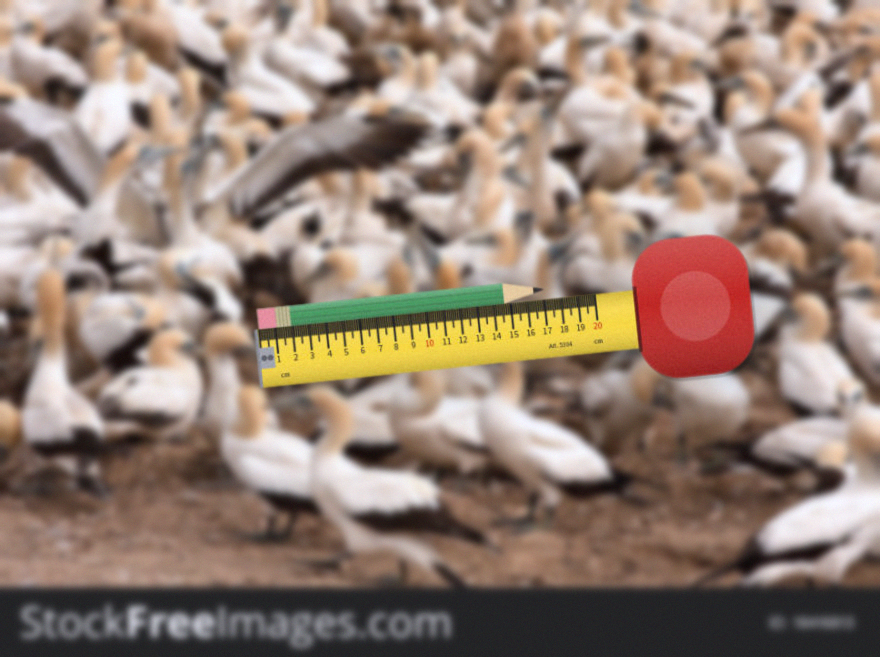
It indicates 17; cm
